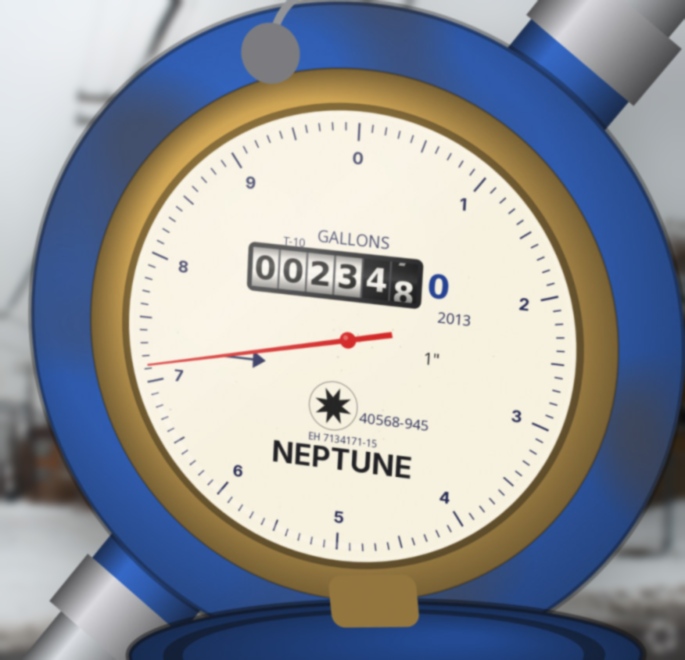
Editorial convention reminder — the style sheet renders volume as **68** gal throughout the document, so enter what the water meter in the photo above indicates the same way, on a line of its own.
**23477.1** gal
